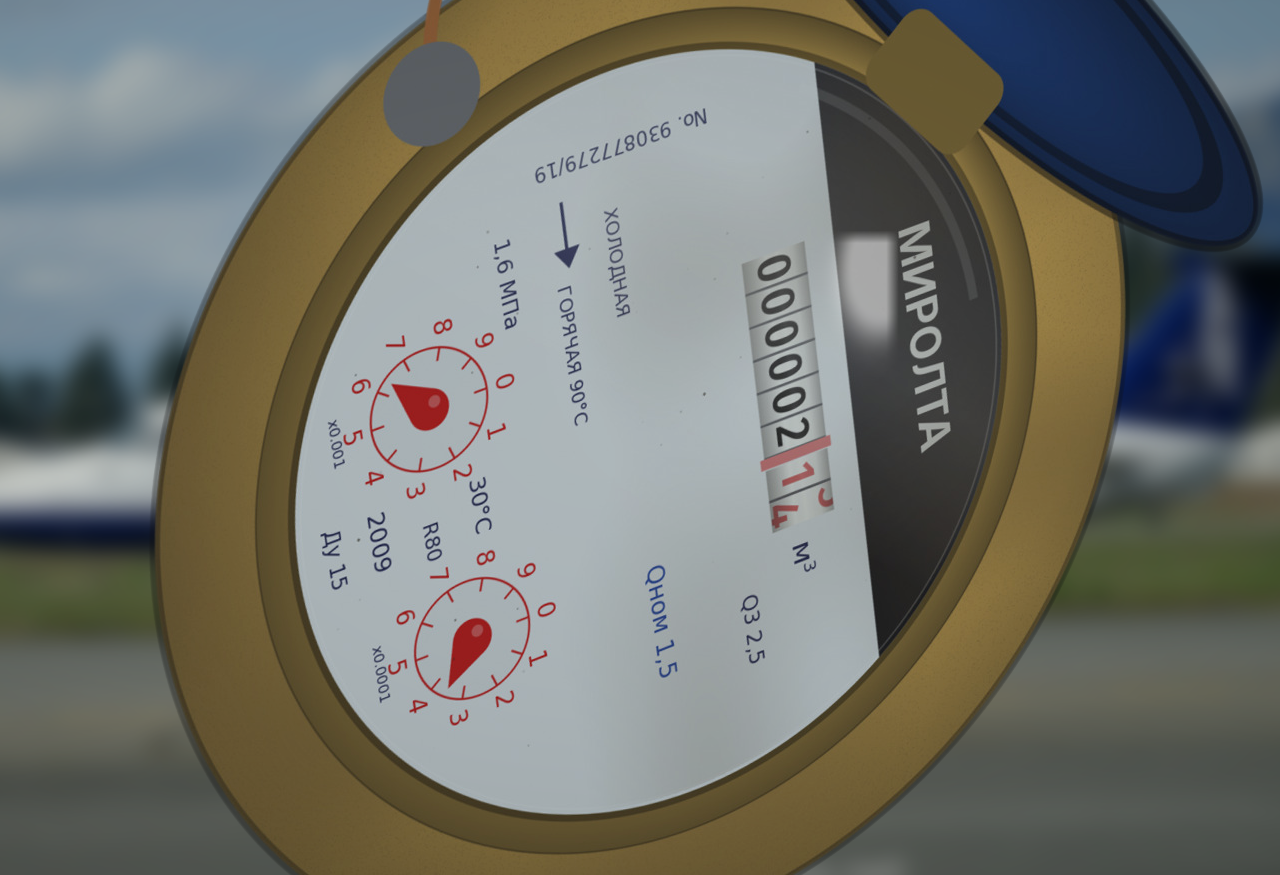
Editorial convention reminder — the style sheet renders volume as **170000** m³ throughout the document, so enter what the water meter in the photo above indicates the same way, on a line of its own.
**2.1363** m³
